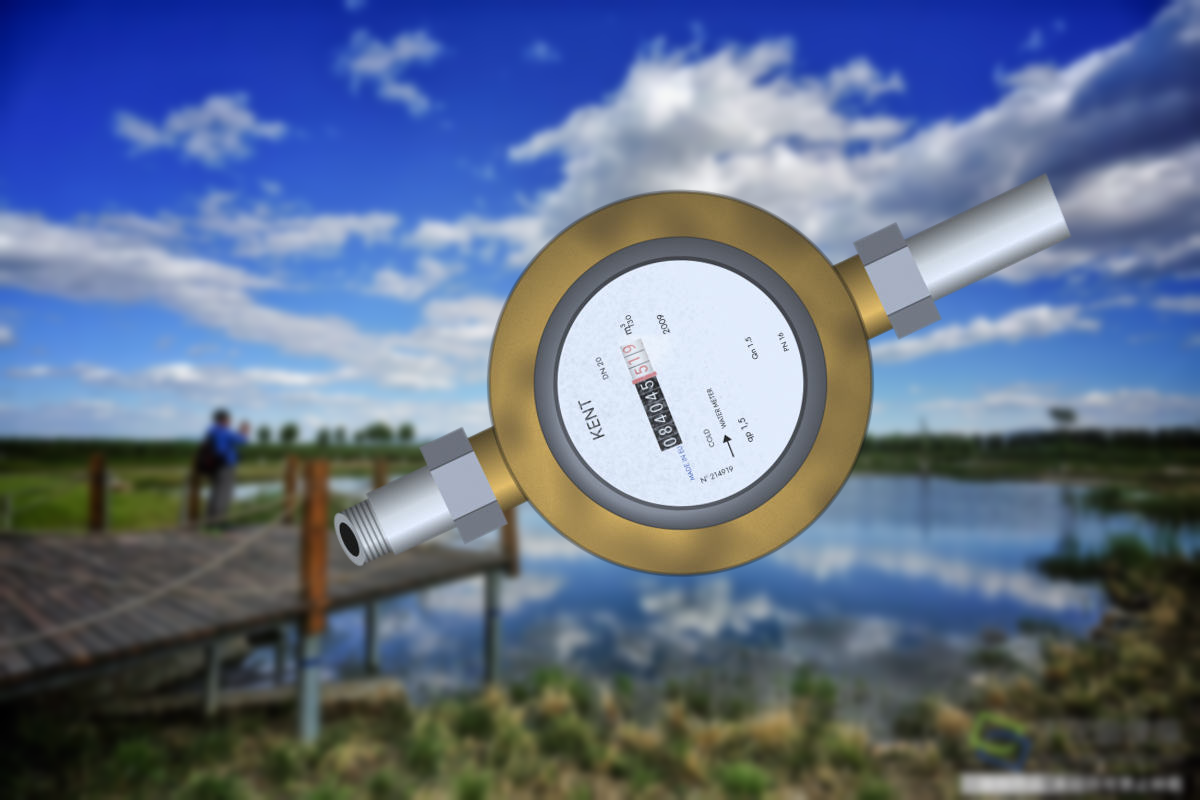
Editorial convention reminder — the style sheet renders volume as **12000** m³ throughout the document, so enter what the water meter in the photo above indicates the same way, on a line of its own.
**84045.519** m³
